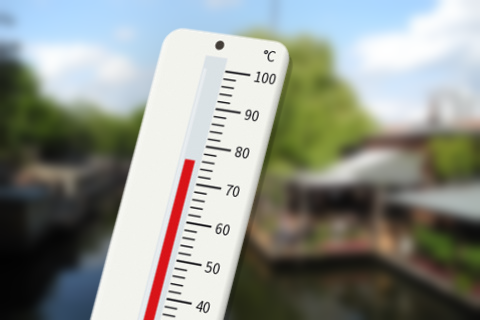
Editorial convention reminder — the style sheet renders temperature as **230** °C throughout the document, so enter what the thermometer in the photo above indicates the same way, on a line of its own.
**76** °C
